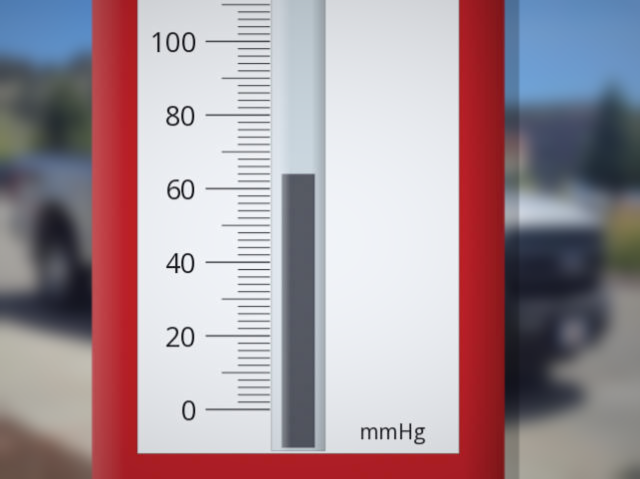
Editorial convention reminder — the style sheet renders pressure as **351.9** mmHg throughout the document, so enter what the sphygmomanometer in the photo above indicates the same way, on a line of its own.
**64** mmHg
